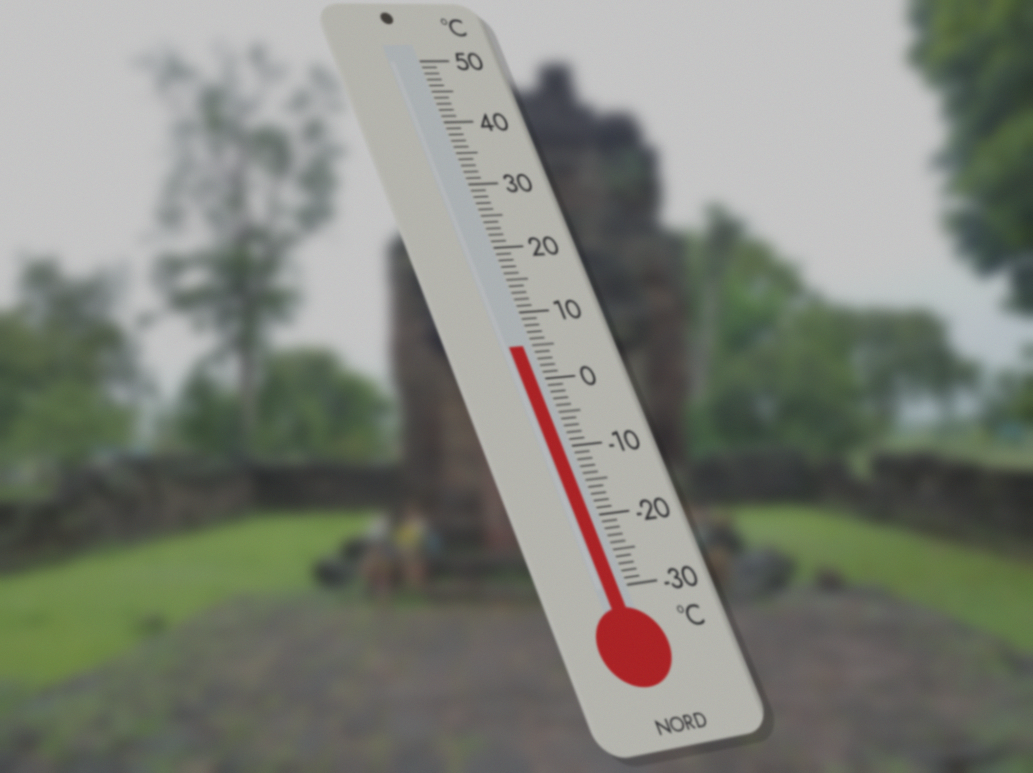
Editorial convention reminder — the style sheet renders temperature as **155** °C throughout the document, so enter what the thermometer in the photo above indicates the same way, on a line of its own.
**5** °C
